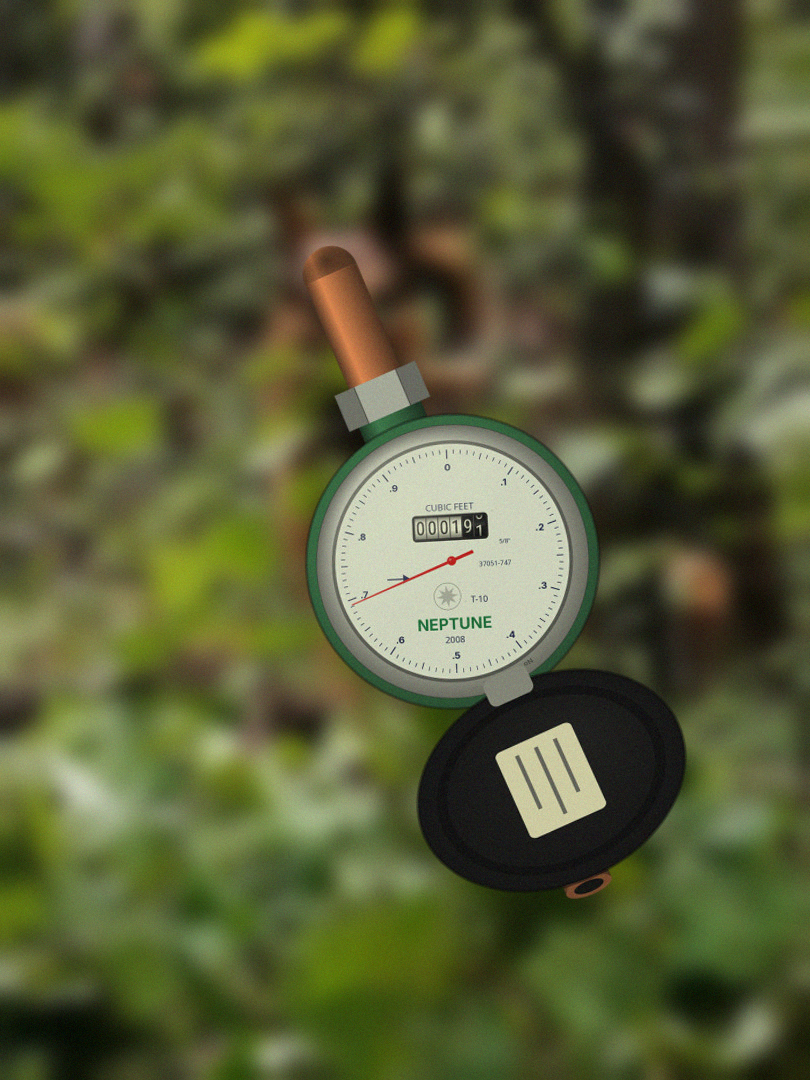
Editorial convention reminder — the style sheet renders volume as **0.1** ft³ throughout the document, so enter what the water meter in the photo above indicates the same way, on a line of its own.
**190.69** ft³
